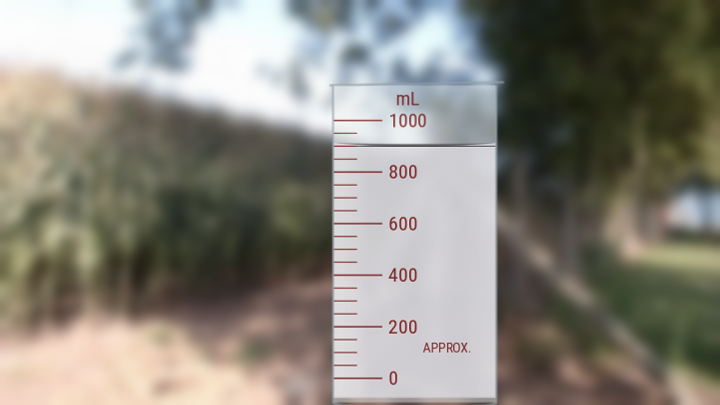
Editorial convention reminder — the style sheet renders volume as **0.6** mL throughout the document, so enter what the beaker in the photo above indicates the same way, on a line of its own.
**900** mL
